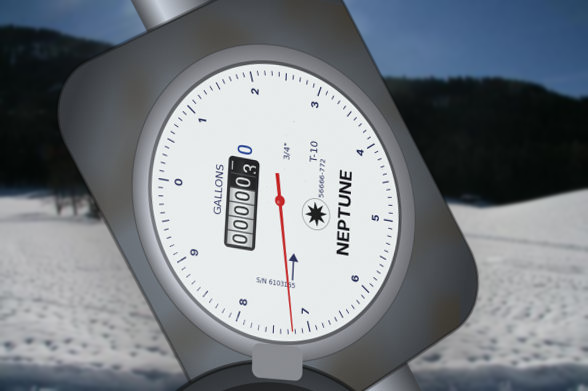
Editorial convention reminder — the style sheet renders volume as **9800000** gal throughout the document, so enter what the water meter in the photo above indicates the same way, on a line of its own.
**27.2** gal
